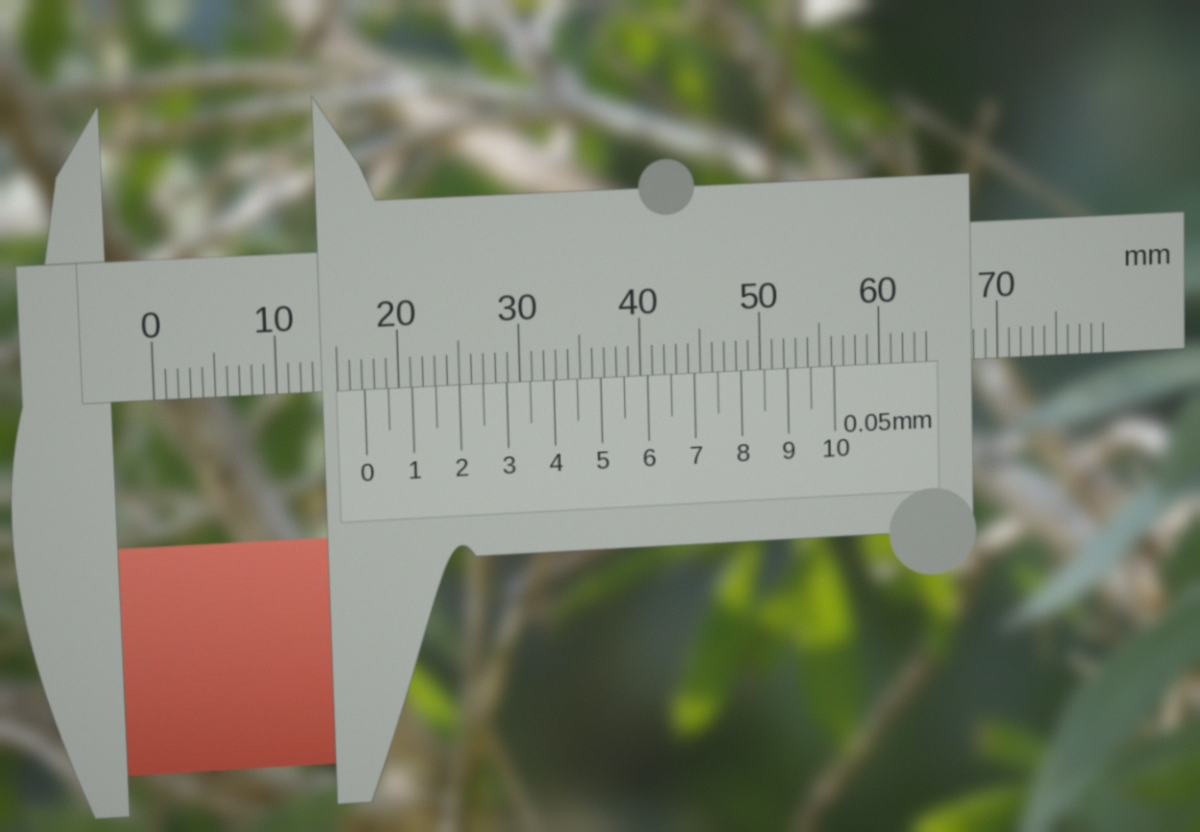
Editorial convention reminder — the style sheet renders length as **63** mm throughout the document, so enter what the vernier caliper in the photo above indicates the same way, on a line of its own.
**17.2** mm
